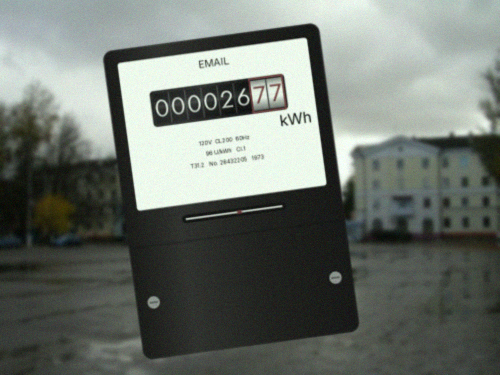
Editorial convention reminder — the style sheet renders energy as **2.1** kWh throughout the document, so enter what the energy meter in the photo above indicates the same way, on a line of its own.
**26.77** kWh
